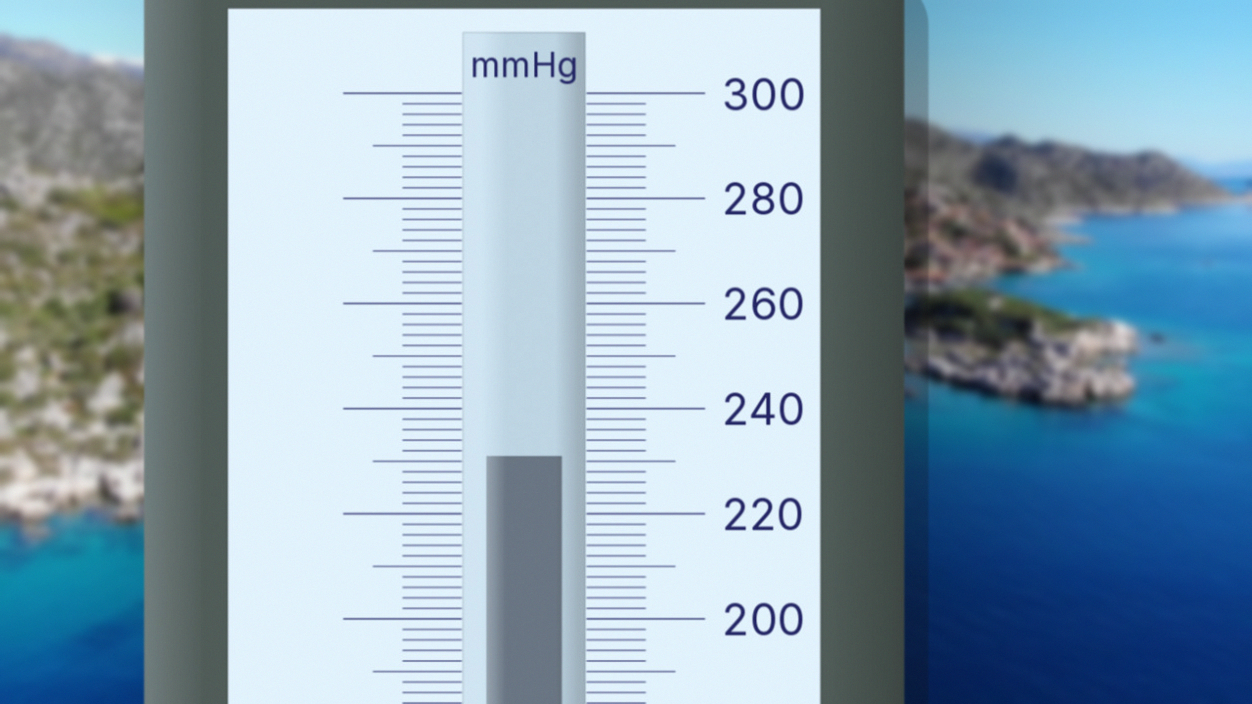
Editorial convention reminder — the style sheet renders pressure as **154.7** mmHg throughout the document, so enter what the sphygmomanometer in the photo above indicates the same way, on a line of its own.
**231** mmHg
